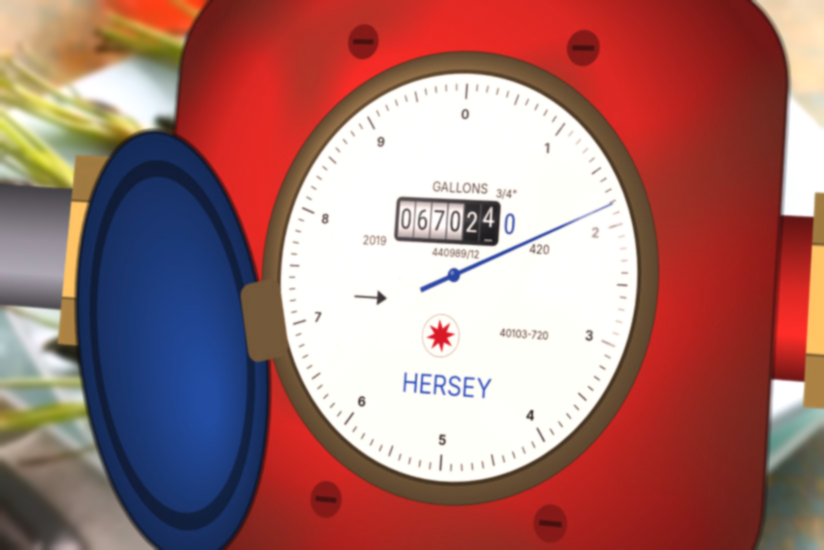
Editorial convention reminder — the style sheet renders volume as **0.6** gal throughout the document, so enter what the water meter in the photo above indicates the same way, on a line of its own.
**670241.8** gal
